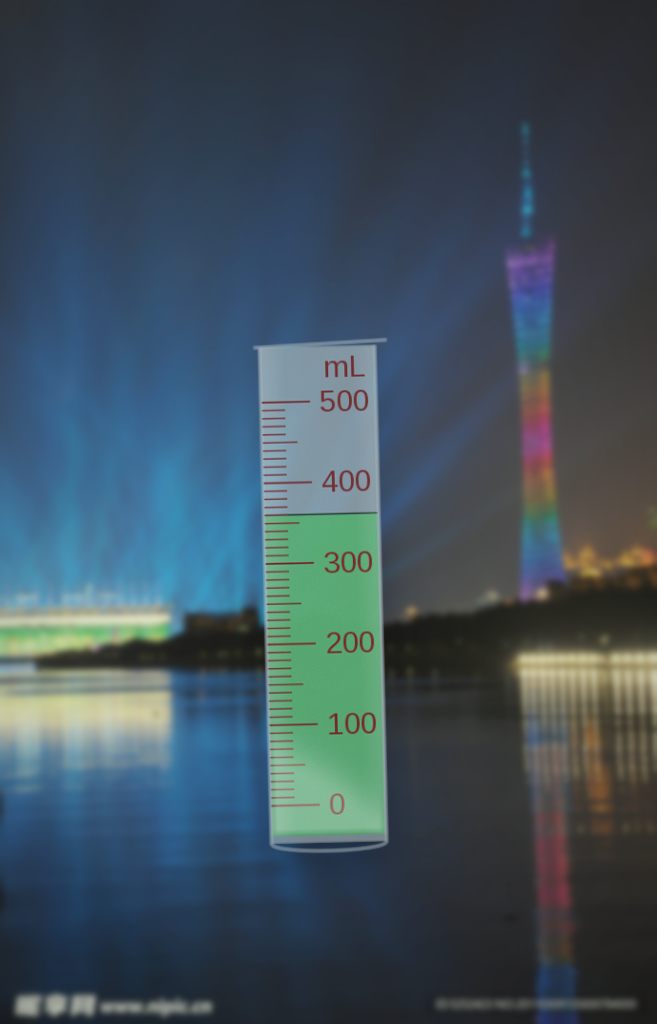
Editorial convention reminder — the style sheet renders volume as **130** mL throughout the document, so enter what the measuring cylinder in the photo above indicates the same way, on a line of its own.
**360** mL
